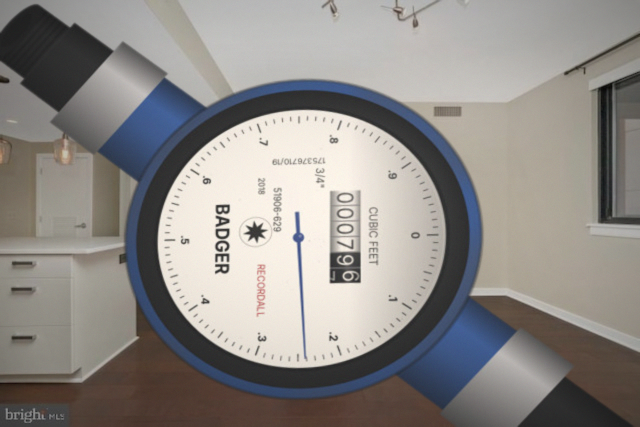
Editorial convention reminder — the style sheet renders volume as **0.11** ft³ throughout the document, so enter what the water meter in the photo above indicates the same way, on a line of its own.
**796.24** ft³
